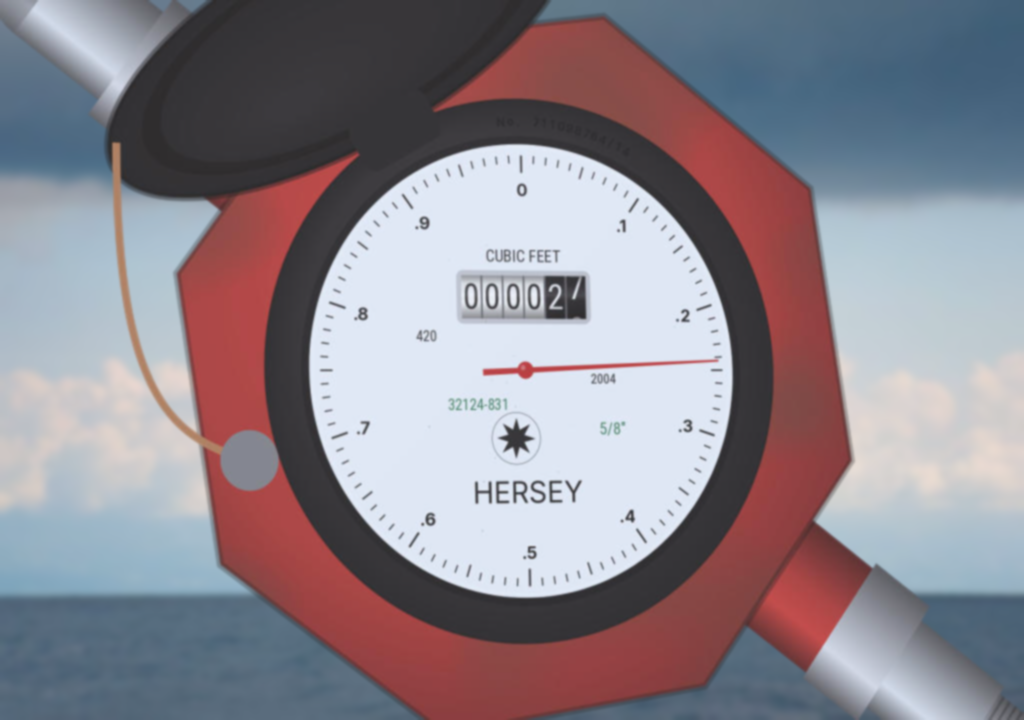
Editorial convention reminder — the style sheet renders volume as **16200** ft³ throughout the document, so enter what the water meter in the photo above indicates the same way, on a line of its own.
**27.24** ft³
